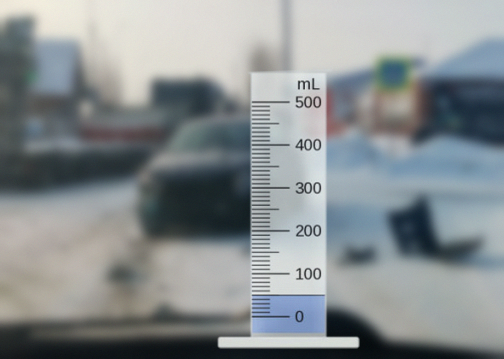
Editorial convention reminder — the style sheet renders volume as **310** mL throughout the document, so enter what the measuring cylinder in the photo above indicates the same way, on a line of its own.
**50** mL
